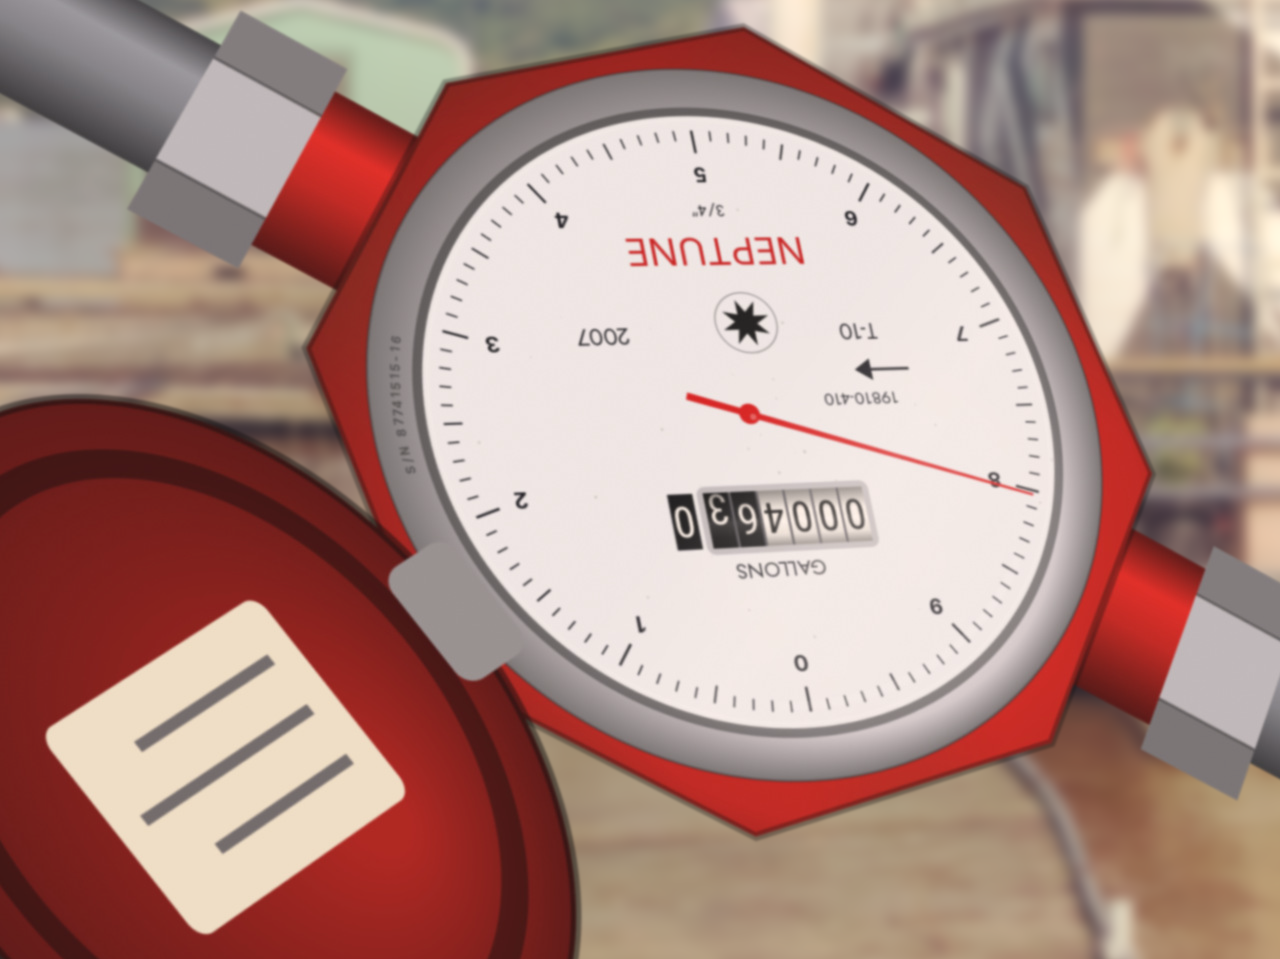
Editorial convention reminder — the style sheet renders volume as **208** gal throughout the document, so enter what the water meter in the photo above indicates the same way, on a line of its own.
**4628.0** gal
